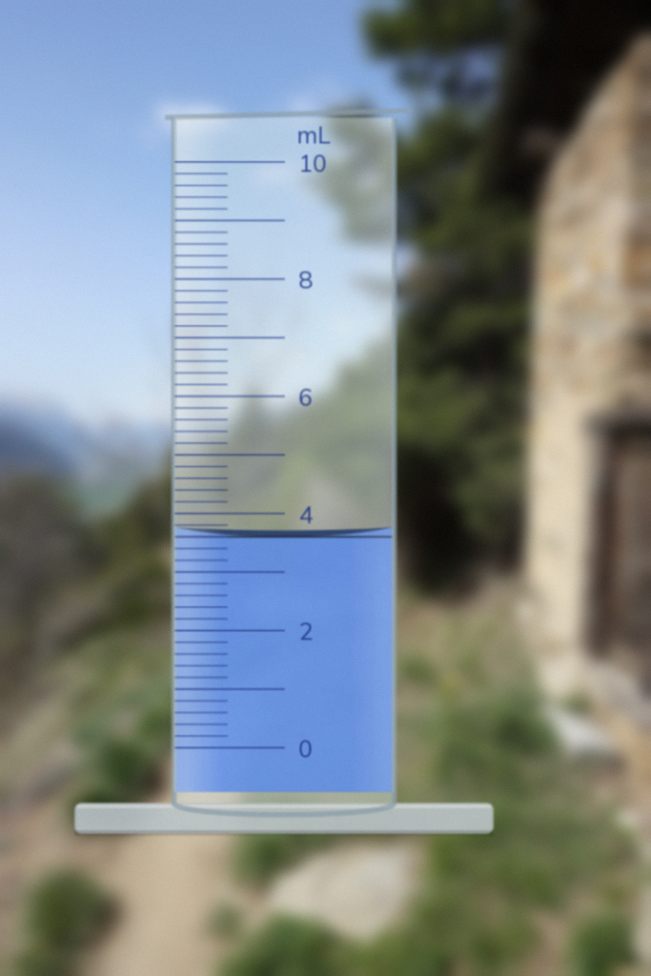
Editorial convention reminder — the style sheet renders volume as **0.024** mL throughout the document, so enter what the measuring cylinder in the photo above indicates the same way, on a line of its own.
**3.6** mL
